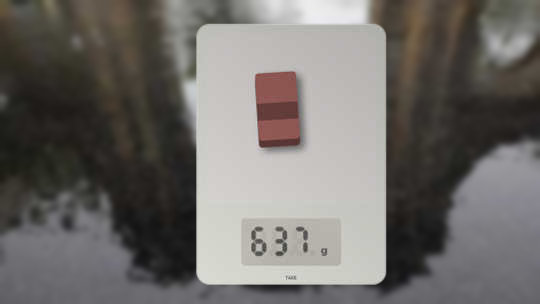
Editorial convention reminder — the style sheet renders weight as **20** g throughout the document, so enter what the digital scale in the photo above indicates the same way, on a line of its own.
**637** g
